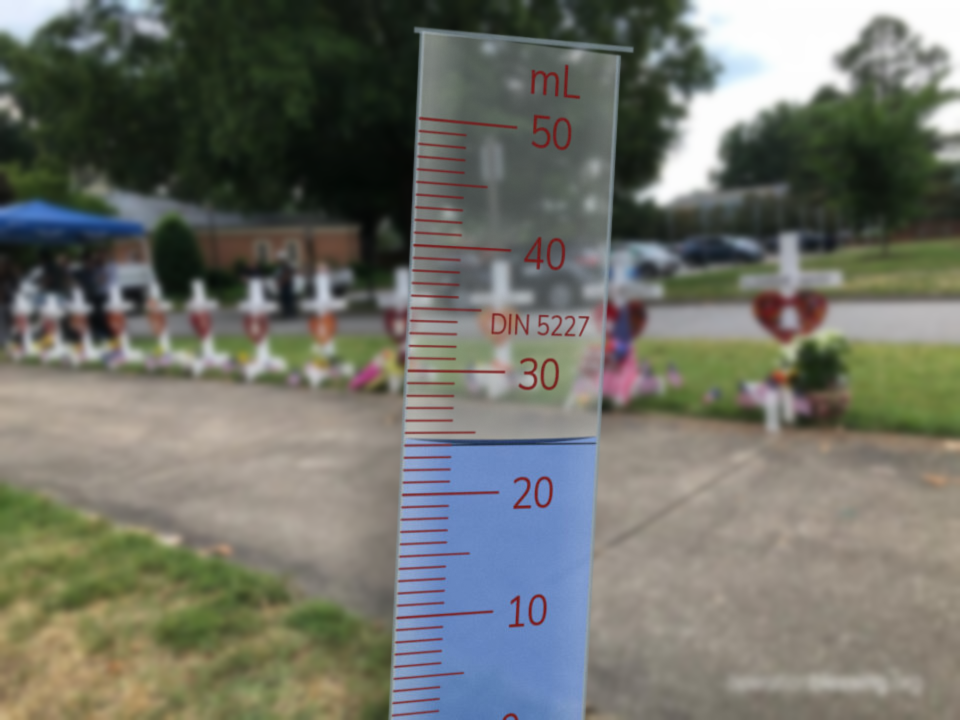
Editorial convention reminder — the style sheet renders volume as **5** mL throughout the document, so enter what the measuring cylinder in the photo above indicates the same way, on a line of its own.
**24** mL
